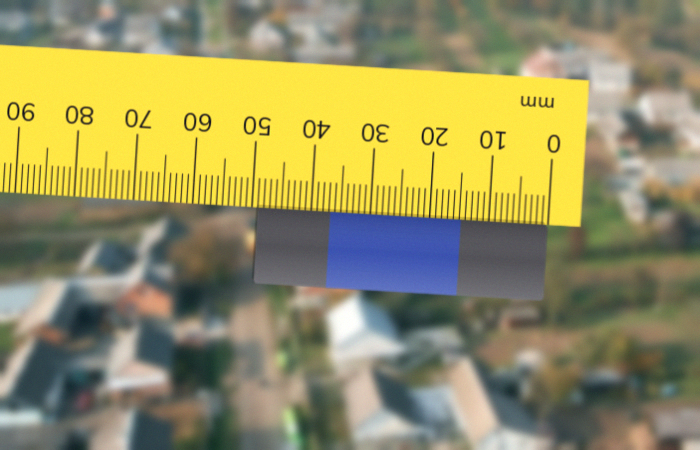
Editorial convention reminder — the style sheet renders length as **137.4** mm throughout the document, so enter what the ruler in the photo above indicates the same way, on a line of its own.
**49** mm
